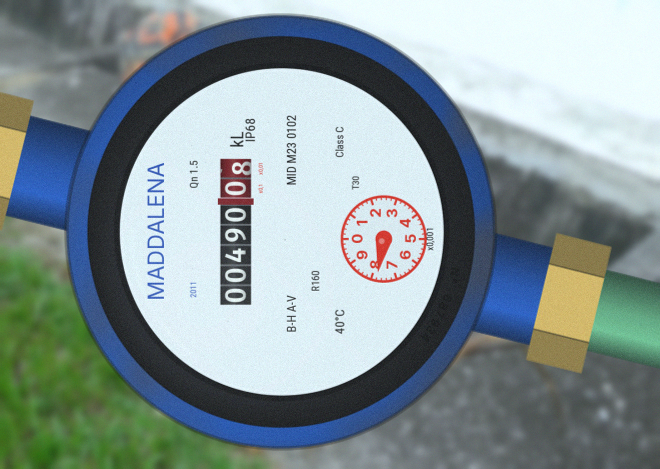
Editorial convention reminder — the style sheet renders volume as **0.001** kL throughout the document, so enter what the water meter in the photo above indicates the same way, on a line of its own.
**490.077** kL
